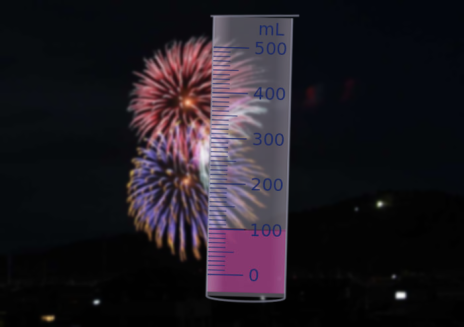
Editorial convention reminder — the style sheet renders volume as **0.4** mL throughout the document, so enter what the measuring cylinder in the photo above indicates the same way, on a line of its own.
**100** mL
